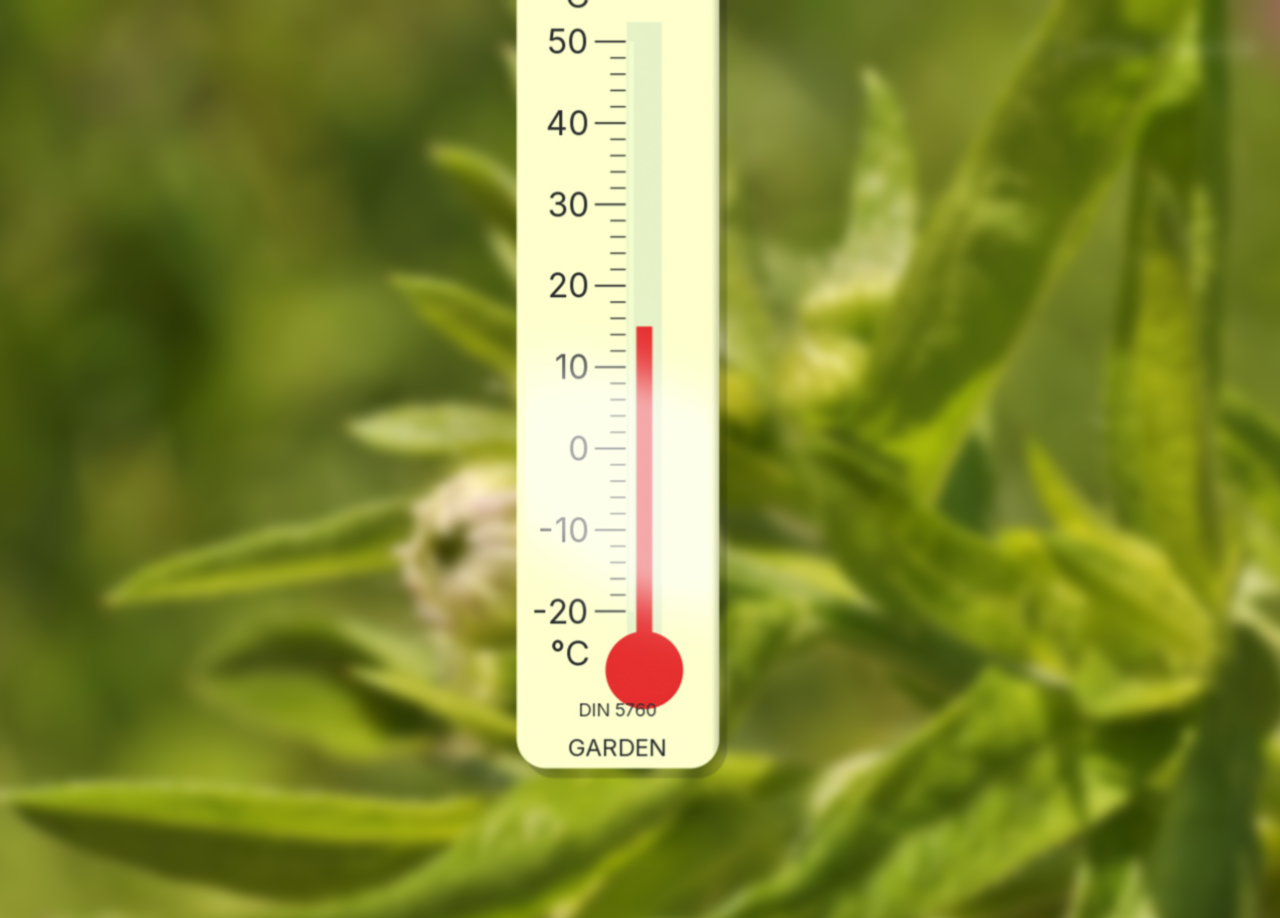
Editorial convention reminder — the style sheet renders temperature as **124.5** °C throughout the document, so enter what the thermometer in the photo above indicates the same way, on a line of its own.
**15** °C
